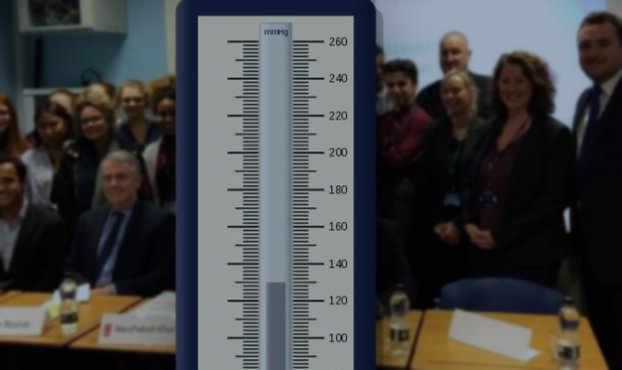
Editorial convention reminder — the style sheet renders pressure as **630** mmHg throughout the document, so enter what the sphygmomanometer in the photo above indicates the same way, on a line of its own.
**130** mmHg
